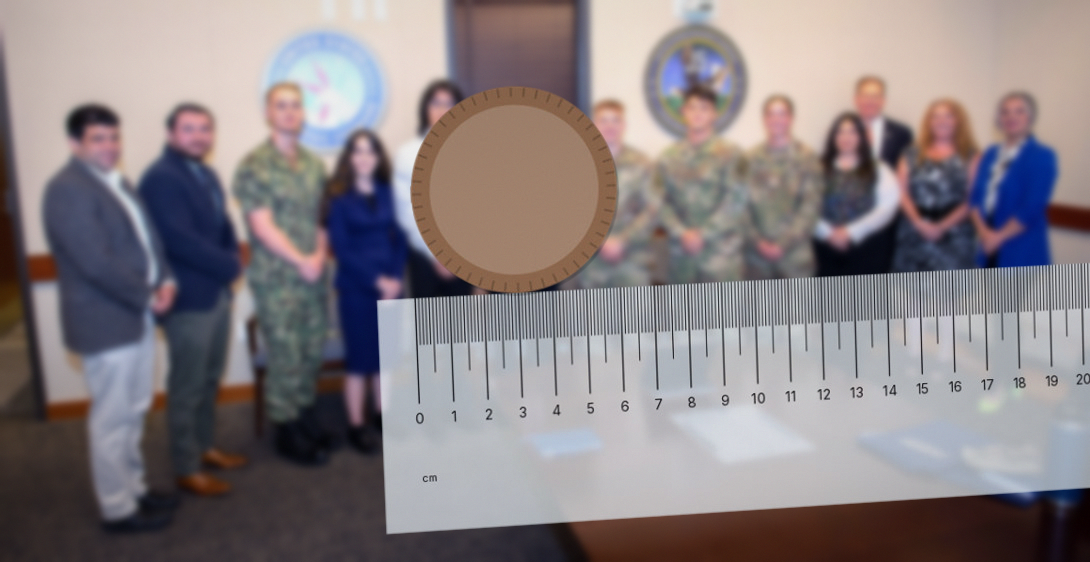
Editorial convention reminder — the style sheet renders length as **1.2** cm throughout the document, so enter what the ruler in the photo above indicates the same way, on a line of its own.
**6** cm
